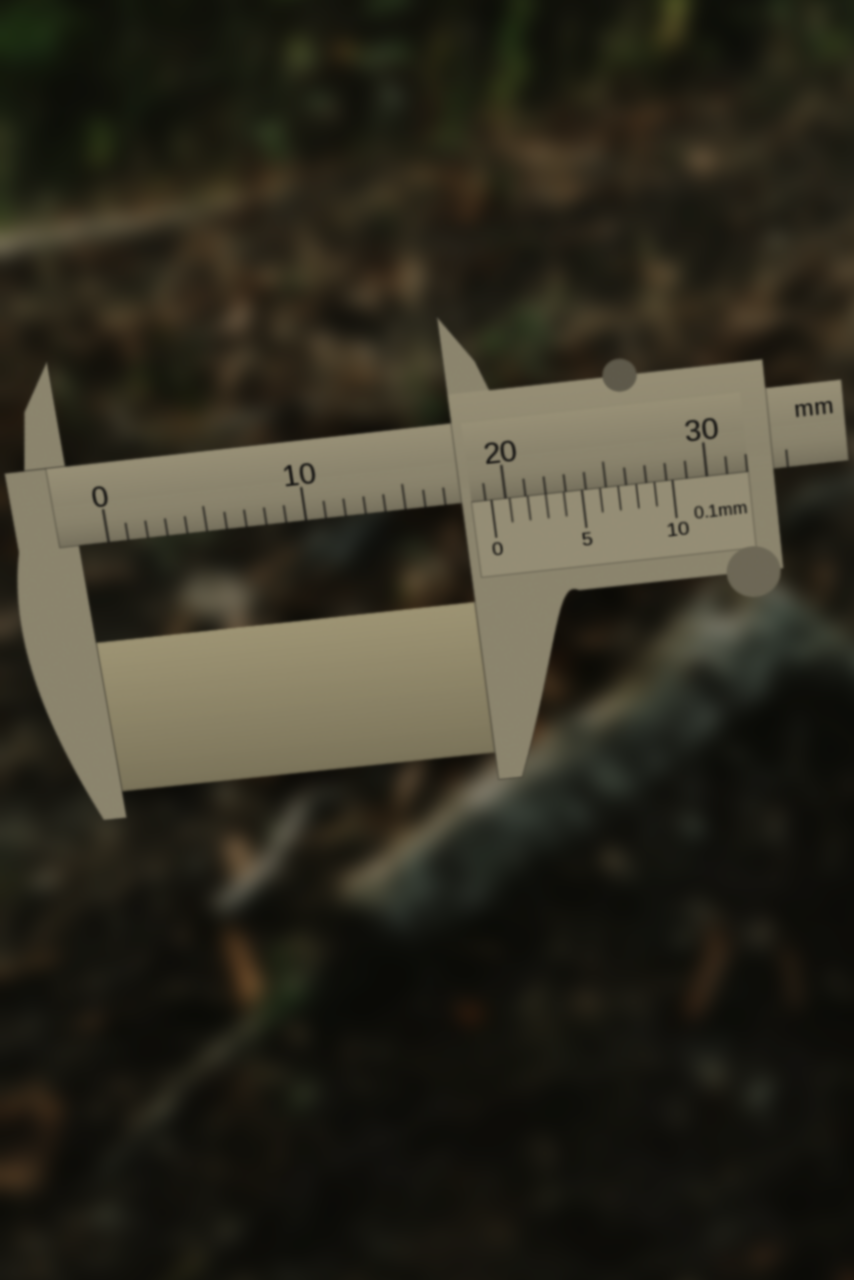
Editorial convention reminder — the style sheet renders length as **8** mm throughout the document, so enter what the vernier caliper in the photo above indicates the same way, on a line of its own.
**19.3** mm
